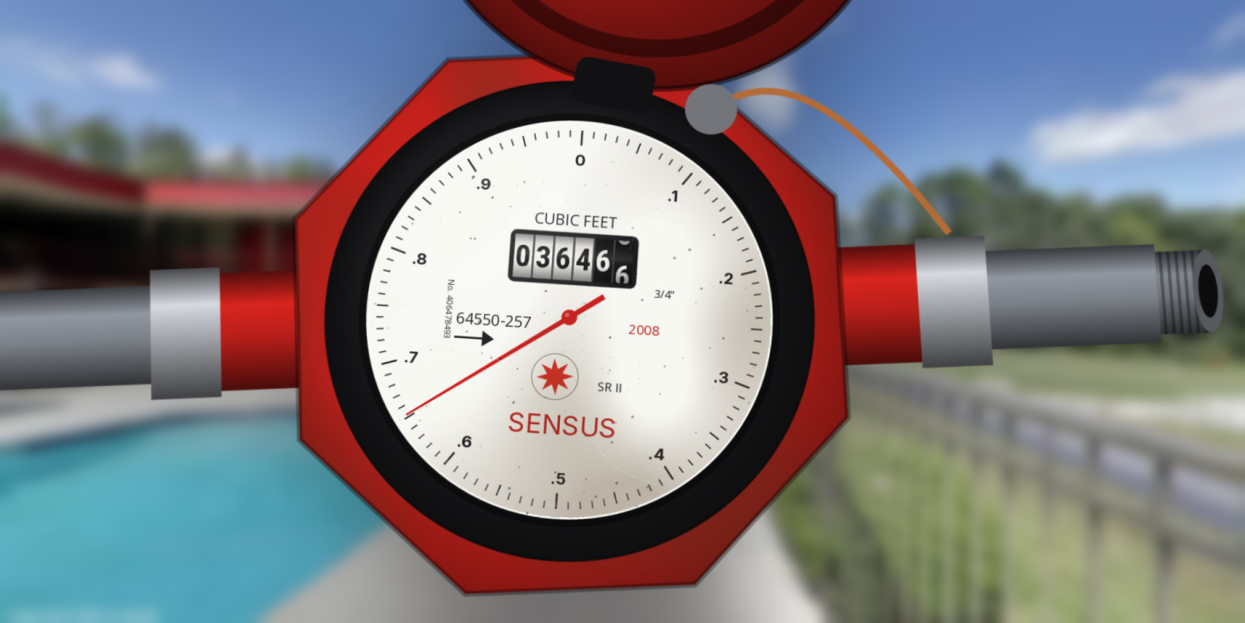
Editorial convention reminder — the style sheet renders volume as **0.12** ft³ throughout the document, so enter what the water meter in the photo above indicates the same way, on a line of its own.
**36465.65** ft³
